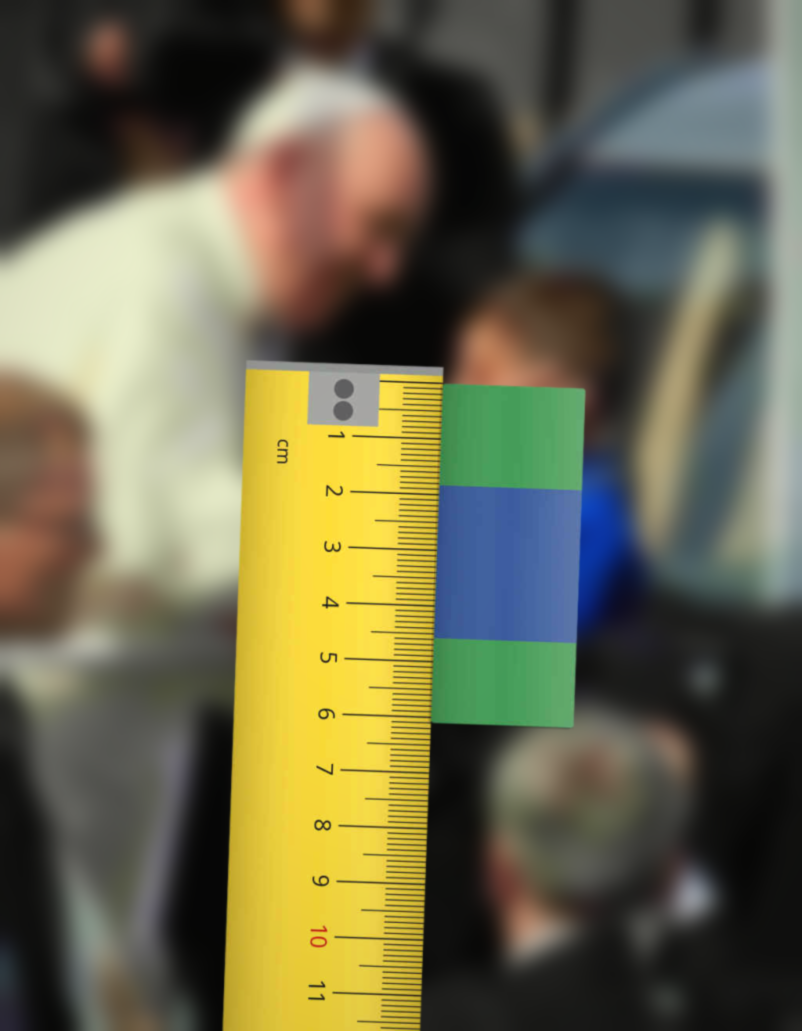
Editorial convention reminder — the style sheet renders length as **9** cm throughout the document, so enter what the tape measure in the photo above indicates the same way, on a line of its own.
**6.1** cm
